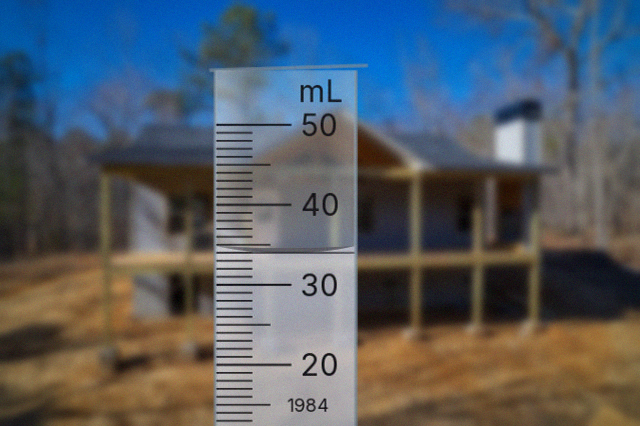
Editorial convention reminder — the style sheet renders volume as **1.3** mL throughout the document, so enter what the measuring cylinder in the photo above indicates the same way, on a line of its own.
**34** mL
